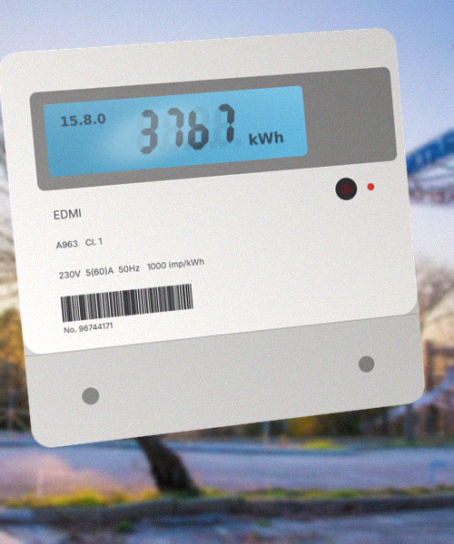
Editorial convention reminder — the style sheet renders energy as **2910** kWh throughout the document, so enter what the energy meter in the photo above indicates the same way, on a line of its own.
**3767** kWh
